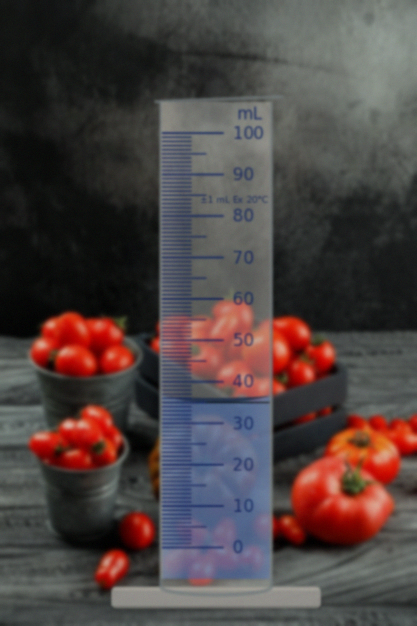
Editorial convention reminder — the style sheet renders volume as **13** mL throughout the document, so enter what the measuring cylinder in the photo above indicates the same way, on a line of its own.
**35** mL
